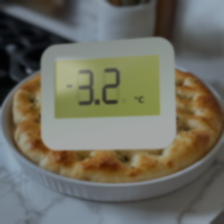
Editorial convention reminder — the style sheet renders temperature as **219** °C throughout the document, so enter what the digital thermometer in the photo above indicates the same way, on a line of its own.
**-3.2** °C
